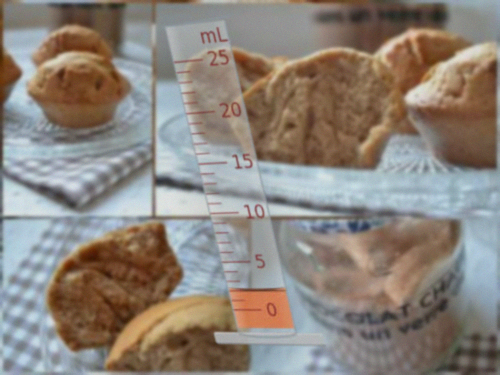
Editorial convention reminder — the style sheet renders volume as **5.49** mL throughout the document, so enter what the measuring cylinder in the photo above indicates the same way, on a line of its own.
**2** mL
